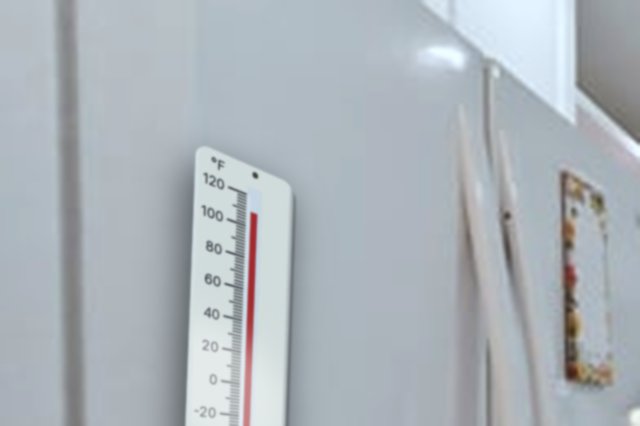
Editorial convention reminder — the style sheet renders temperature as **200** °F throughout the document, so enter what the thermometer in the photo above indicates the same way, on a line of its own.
**110** °F
